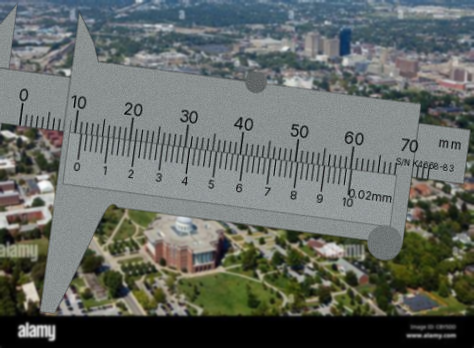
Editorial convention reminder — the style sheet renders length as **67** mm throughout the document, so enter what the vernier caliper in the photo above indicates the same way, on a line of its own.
**11.2** mm
